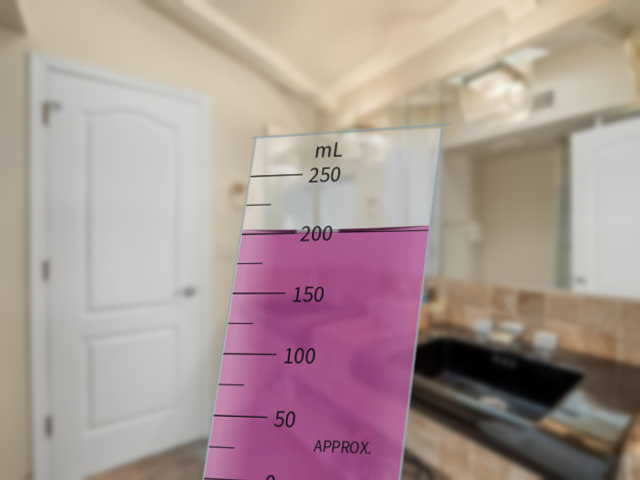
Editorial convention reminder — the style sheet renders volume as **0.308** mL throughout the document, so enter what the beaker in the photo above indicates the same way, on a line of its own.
**200** mL
